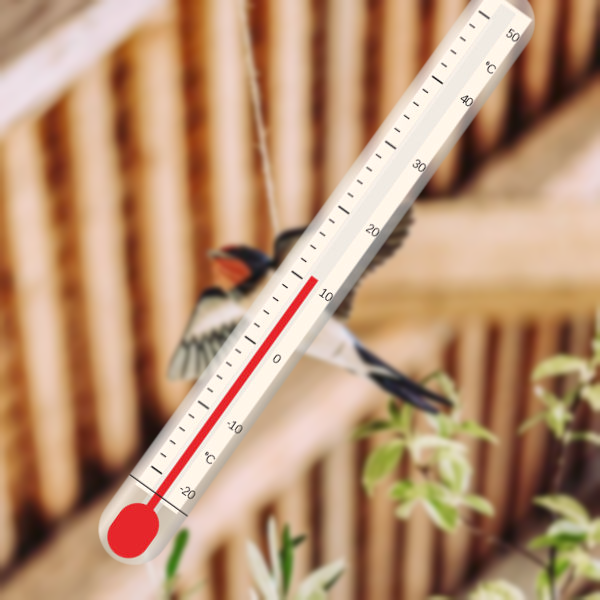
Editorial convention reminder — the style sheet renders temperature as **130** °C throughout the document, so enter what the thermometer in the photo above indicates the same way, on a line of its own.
**11** °C
